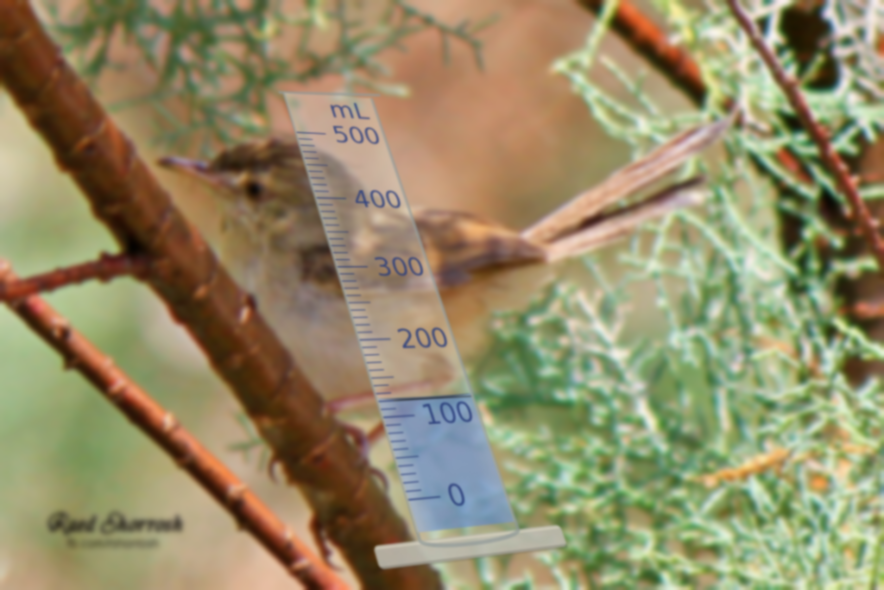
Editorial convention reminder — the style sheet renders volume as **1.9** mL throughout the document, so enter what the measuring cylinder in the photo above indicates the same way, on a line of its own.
**120** mL
